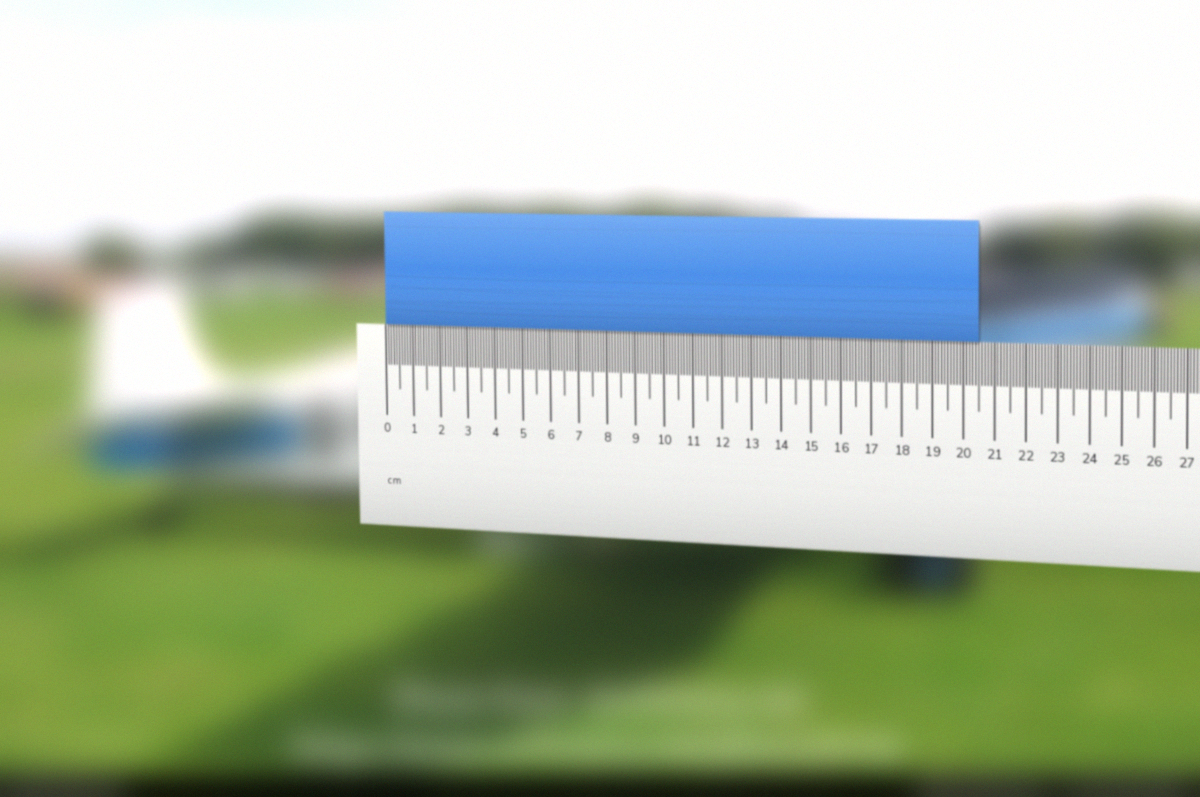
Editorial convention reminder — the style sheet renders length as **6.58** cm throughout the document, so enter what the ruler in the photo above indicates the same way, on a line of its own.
**20.5** cm
